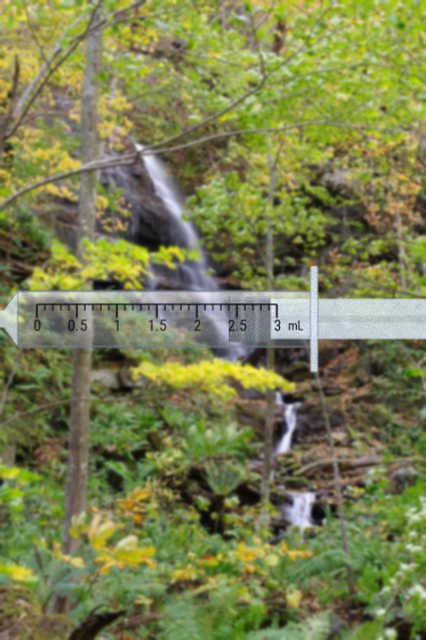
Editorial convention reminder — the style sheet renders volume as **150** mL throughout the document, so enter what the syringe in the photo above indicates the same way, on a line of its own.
**2.4** mL
